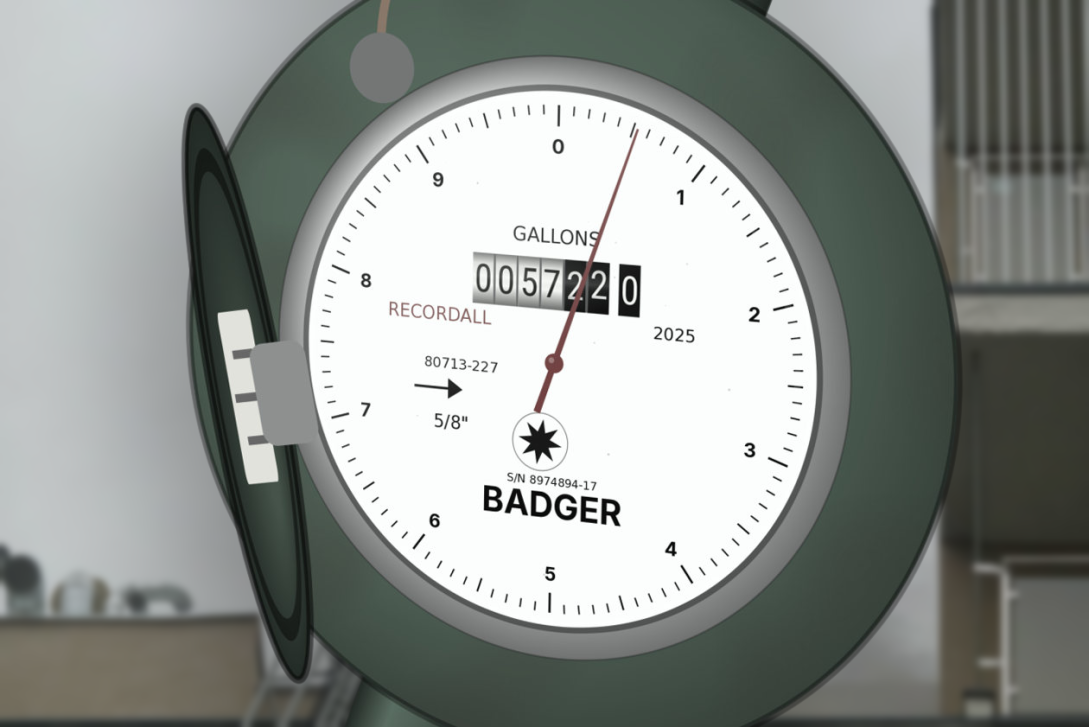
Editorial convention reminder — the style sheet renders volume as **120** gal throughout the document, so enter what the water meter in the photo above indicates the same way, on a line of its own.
**57220.5** gal
